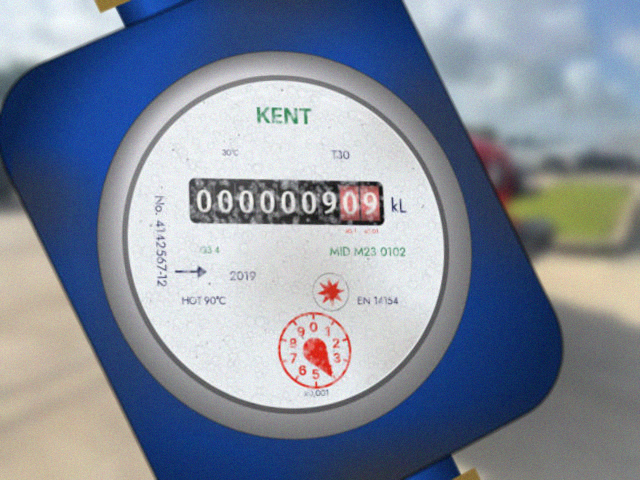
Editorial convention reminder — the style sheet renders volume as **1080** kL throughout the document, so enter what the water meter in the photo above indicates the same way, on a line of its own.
**9.094** kL
